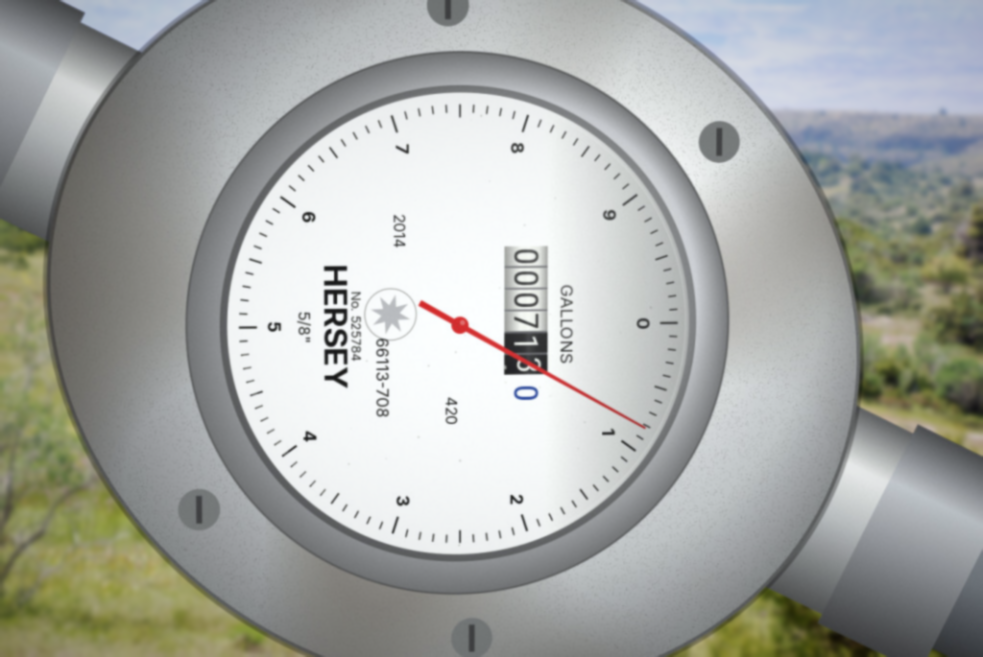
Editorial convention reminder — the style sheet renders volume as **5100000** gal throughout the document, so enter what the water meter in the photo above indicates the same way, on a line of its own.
**7130.8** gal
